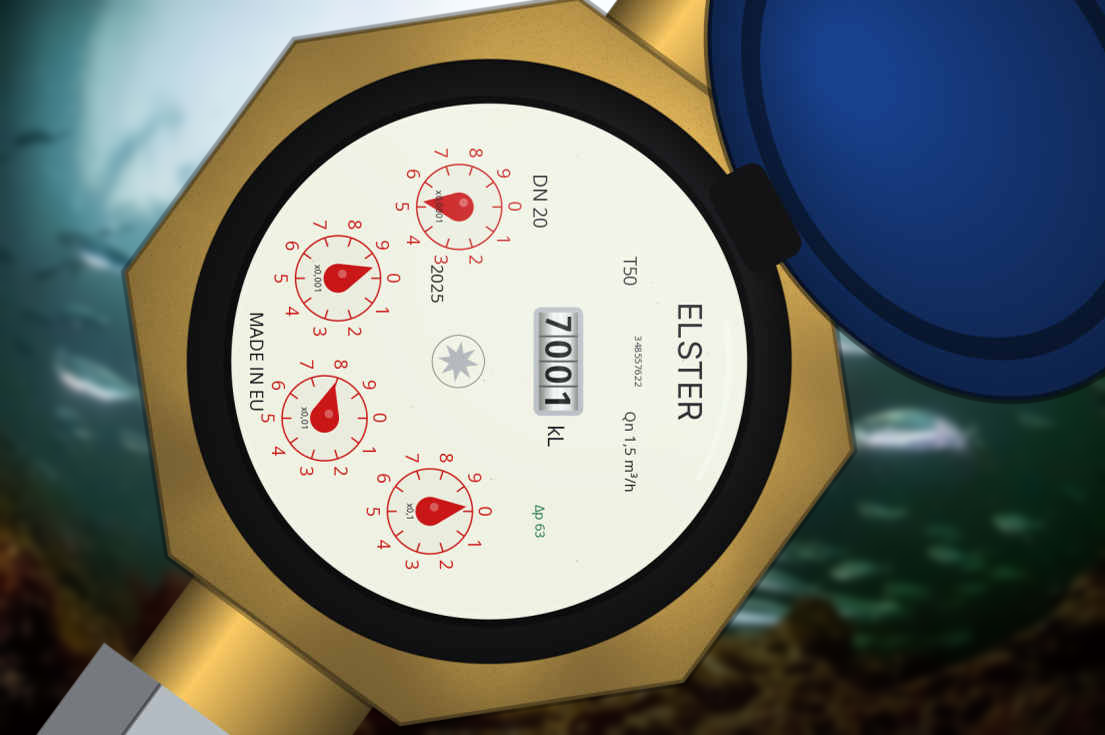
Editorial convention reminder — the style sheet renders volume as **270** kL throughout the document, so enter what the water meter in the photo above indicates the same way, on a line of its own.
**7000.9795** kL
